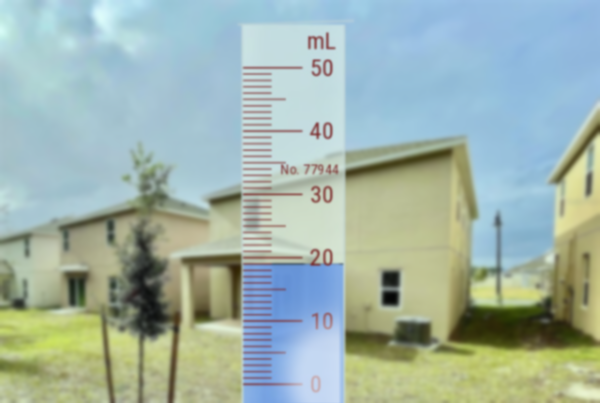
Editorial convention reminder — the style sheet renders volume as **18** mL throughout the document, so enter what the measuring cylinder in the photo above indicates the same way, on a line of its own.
**19** mL
